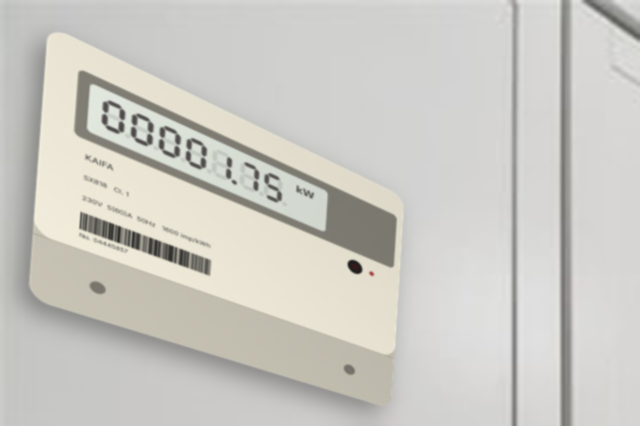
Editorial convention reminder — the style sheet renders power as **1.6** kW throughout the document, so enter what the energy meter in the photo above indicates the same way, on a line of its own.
**1.75** kW
